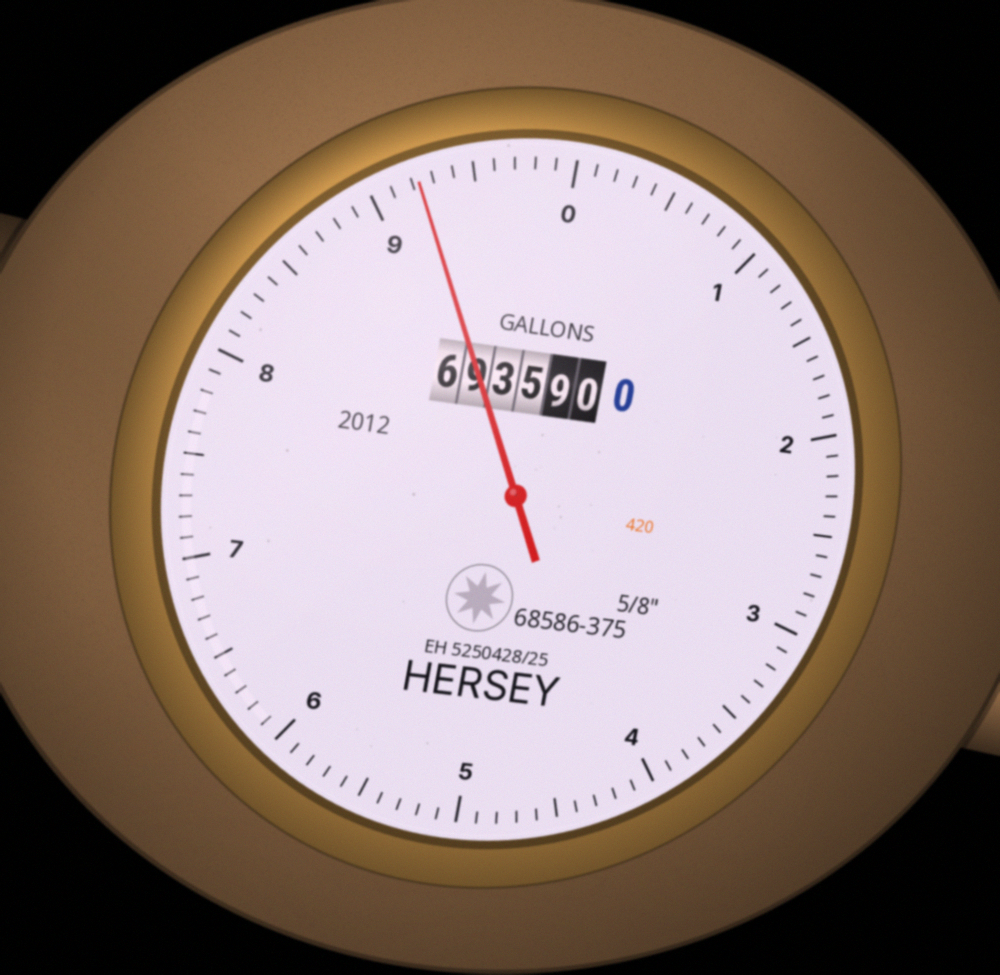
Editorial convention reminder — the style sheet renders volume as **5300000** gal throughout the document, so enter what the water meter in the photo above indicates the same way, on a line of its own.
**6935899.2** gal
